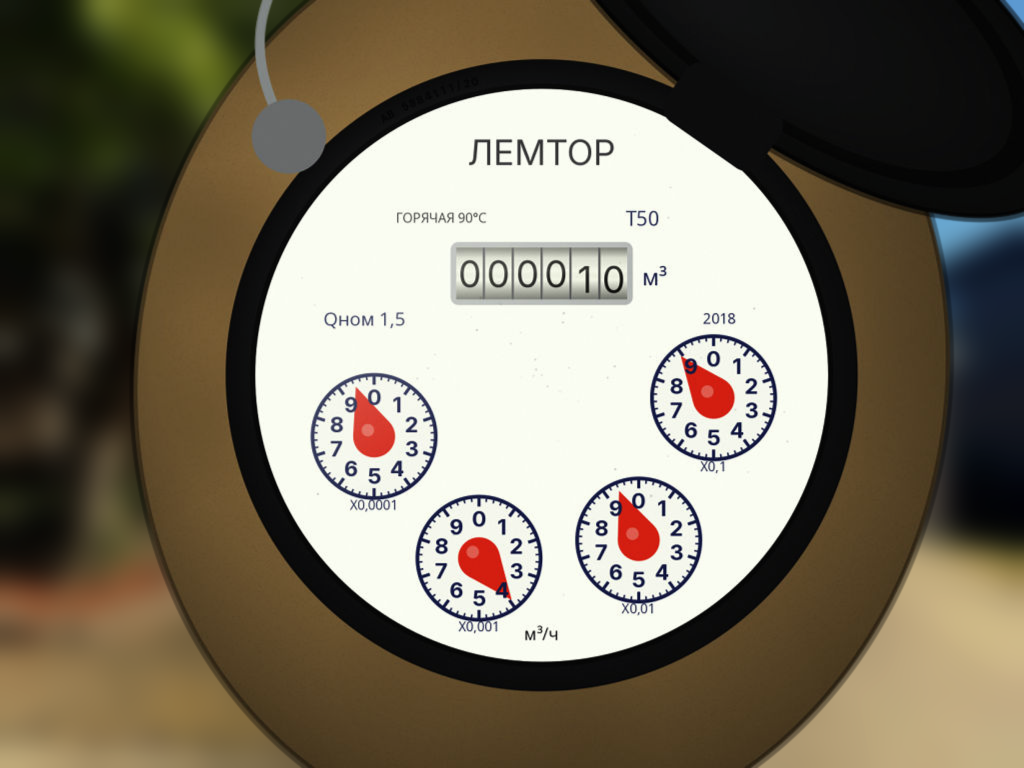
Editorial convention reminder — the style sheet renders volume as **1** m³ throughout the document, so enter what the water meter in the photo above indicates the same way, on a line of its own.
**9.8939** m³
